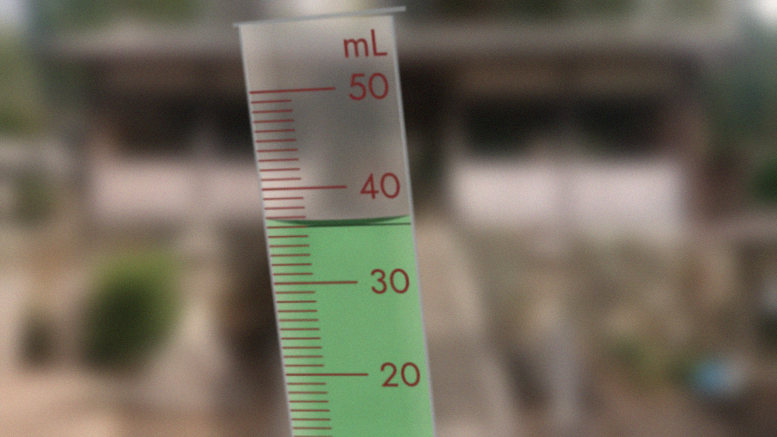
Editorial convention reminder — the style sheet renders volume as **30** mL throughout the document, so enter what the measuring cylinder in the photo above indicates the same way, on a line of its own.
**36** mL
